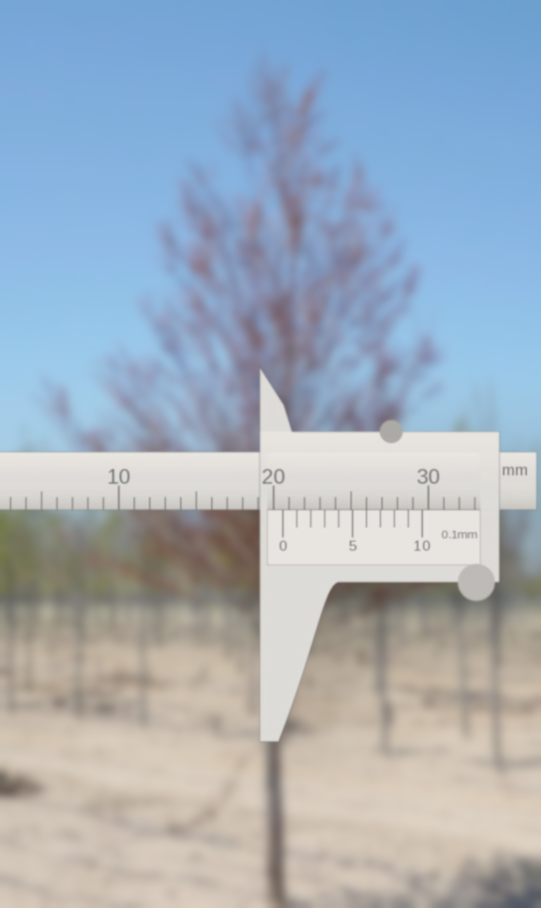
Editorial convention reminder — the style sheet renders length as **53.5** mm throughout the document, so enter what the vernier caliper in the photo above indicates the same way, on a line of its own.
**20.6** mm
